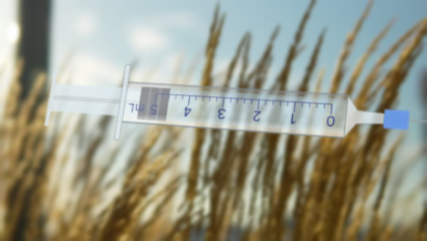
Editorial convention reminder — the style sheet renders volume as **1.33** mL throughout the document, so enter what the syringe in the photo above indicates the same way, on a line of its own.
**4.6** mL
